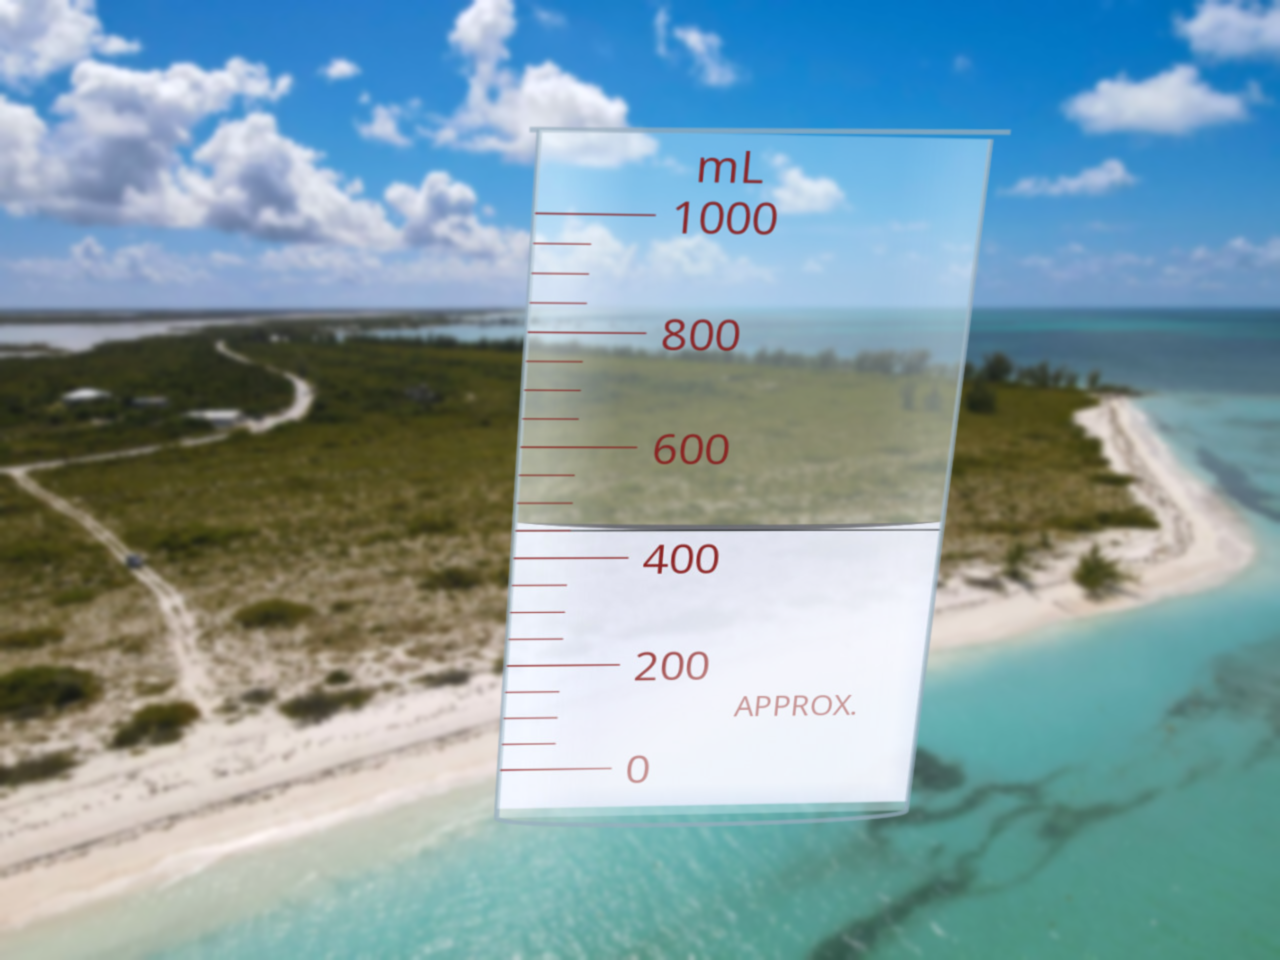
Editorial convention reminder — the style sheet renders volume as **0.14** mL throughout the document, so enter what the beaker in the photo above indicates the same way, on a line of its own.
**450** mL
